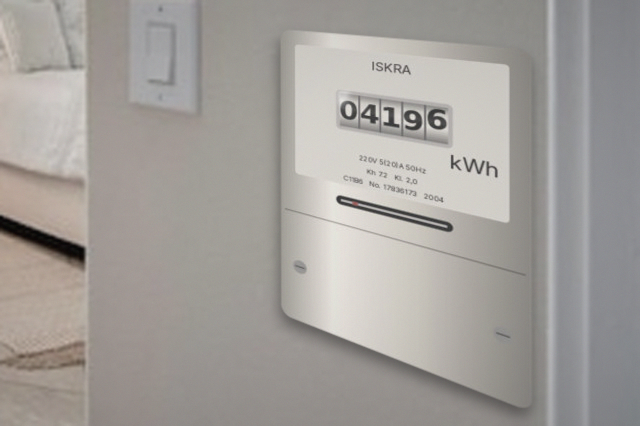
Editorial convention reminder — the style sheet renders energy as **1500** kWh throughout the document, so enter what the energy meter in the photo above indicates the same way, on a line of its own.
**4196** kWh
